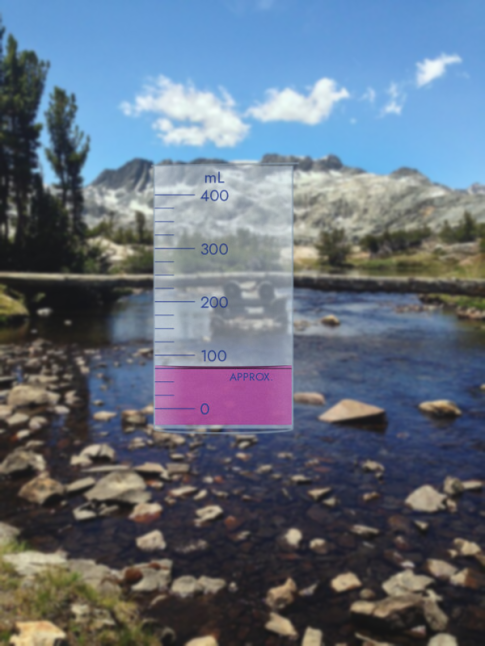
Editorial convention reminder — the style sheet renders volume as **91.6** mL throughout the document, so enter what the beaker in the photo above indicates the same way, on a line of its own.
**75** mL
